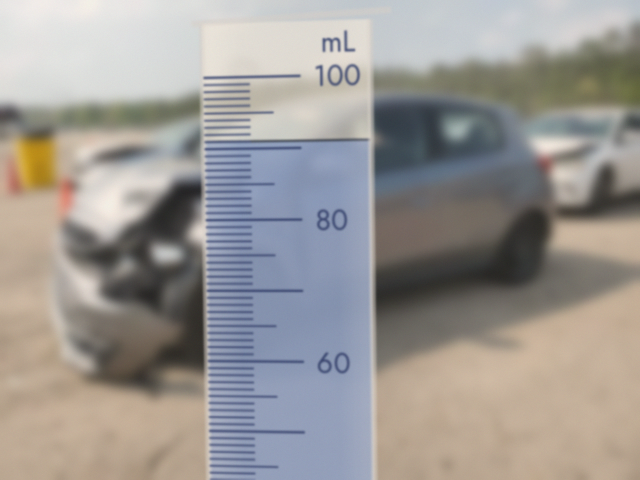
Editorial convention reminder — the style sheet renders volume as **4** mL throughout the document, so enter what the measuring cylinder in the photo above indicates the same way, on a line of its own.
**91** mL
